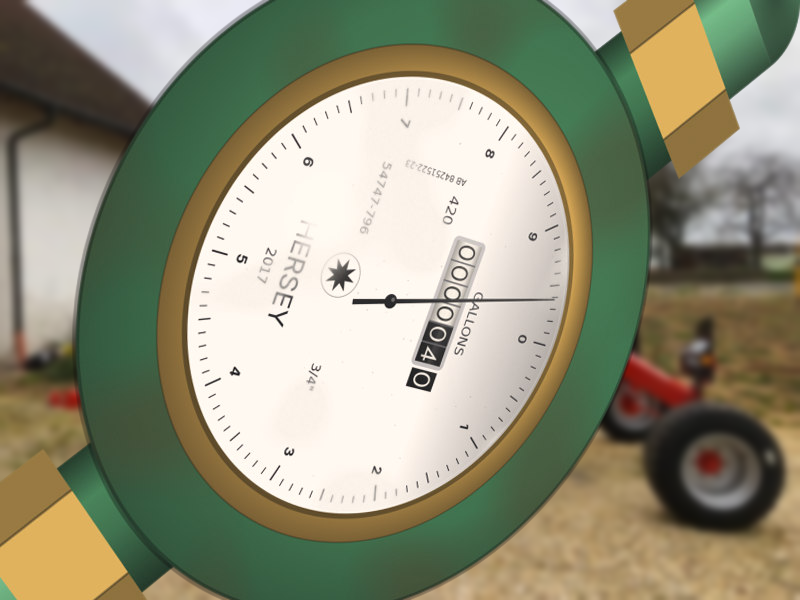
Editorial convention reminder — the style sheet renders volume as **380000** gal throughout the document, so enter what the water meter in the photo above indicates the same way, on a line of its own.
**39.6** gal
